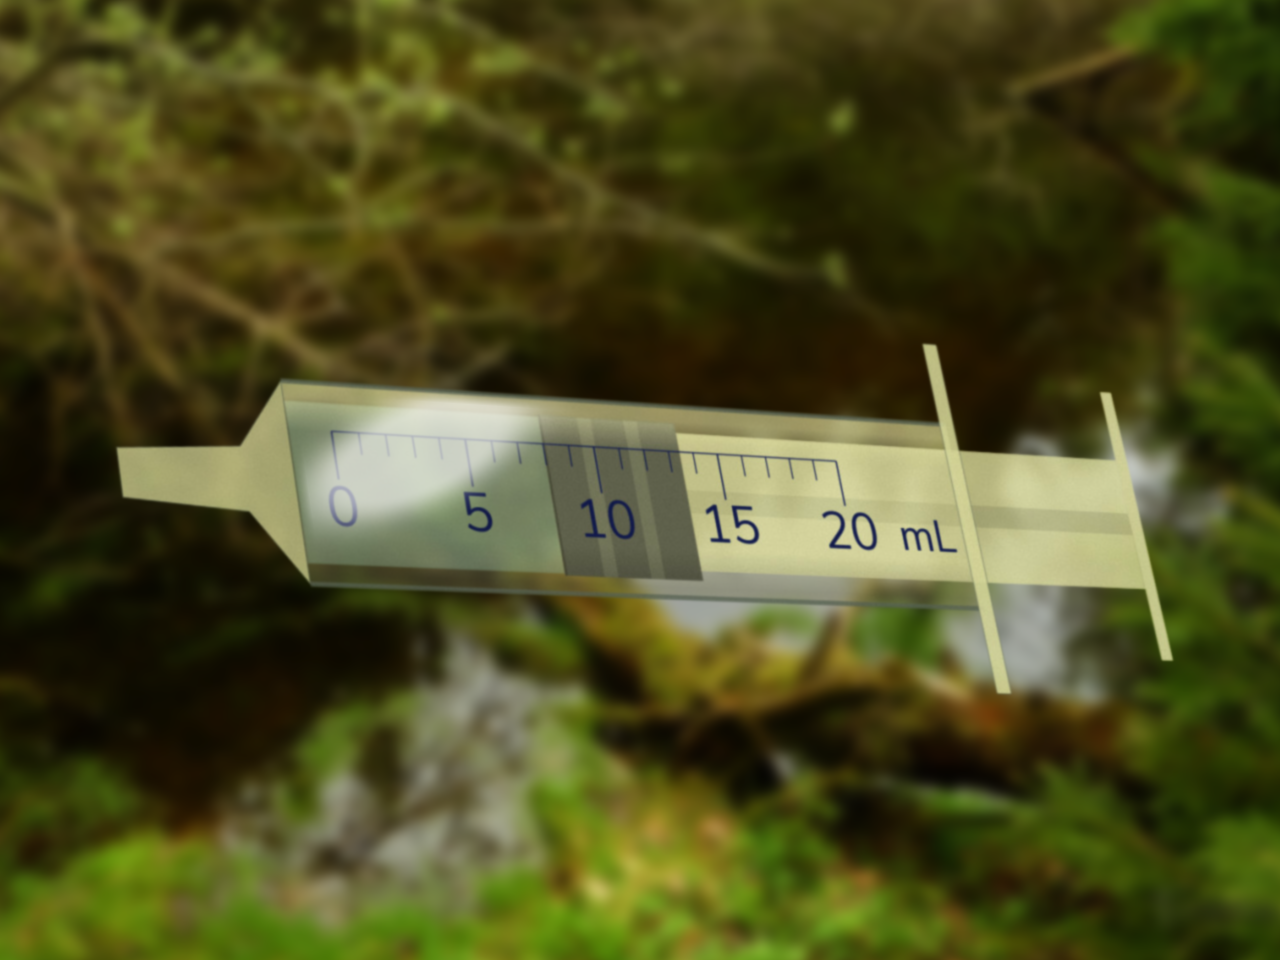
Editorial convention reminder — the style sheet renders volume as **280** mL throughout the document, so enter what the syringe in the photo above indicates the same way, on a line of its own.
**8** mL
